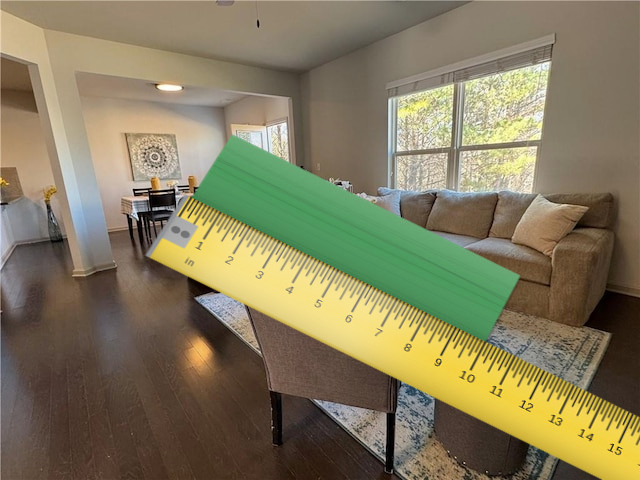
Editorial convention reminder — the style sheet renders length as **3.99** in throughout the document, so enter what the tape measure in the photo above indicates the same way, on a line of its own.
**10** in
